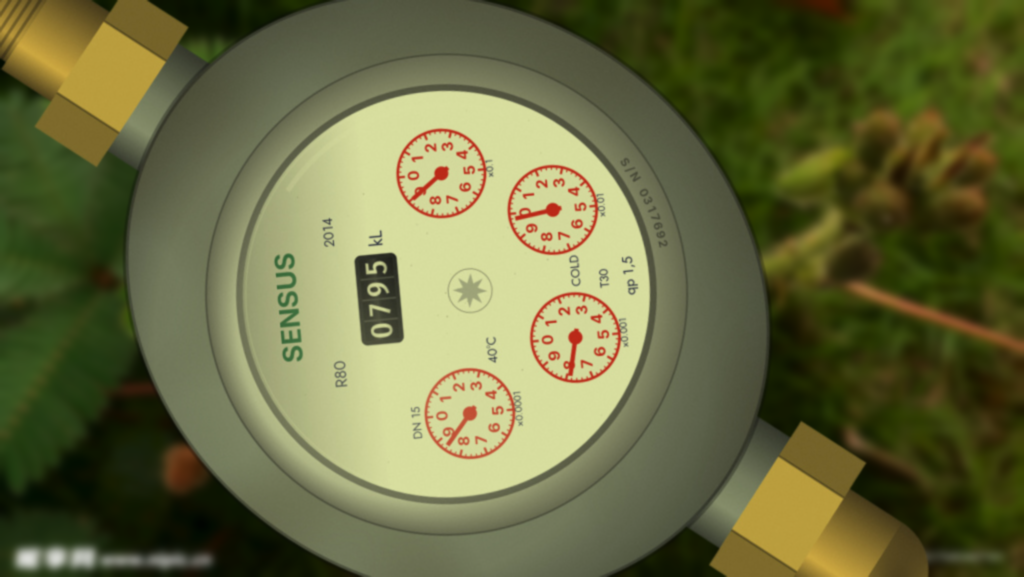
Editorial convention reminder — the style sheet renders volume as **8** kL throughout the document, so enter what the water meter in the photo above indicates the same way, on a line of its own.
**795.8978** kL
